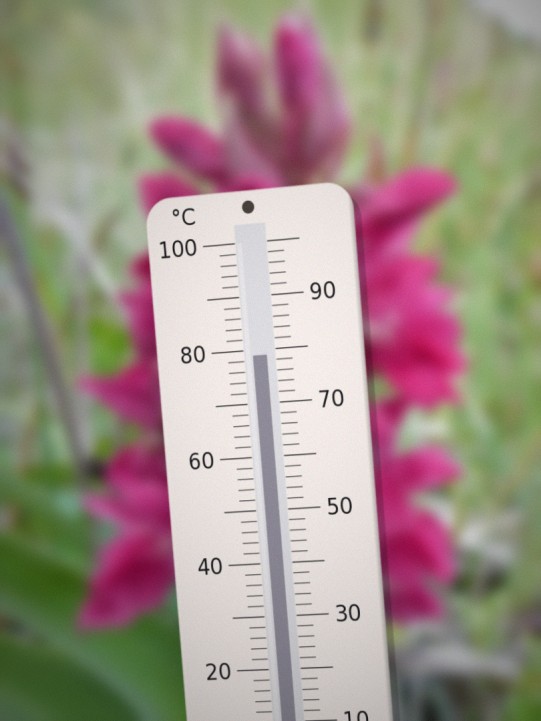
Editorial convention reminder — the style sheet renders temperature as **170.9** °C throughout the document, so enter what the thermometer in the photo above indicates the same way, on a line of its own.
**79** °C
